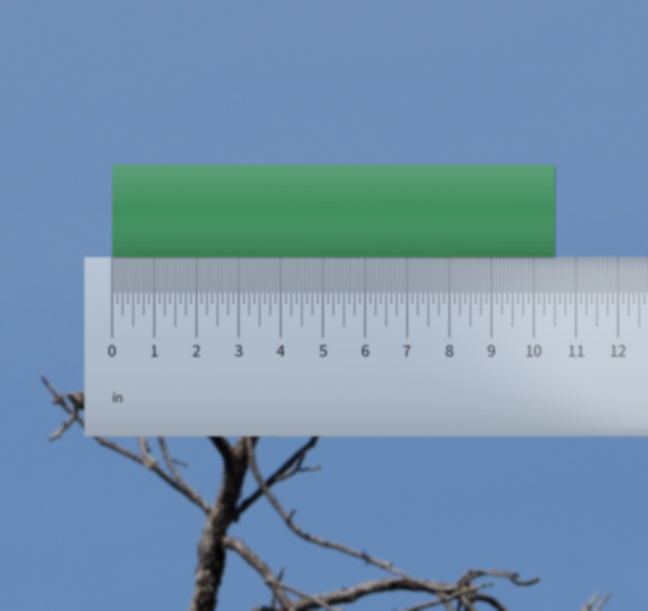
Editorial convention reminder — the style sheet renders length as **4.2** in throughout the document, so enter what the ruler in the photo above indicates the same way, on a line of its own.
**10.5** in
